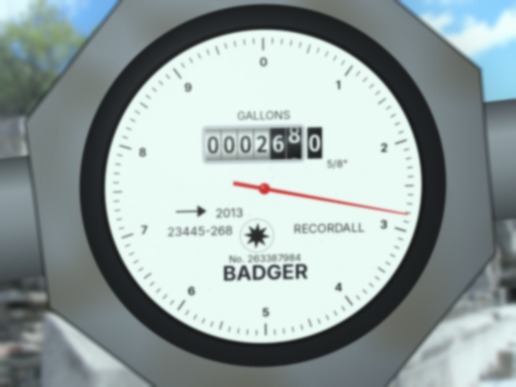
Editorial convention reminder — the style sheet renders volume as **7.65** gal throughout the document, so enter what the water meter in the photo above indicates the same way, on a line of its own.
**2682.8** gal
